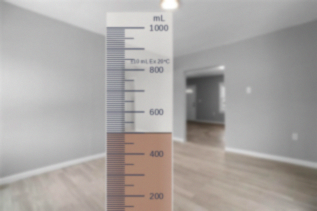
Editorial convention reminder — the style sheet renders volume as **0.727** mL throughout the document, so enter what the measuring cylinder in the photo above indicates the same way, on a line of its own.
**500** mL
